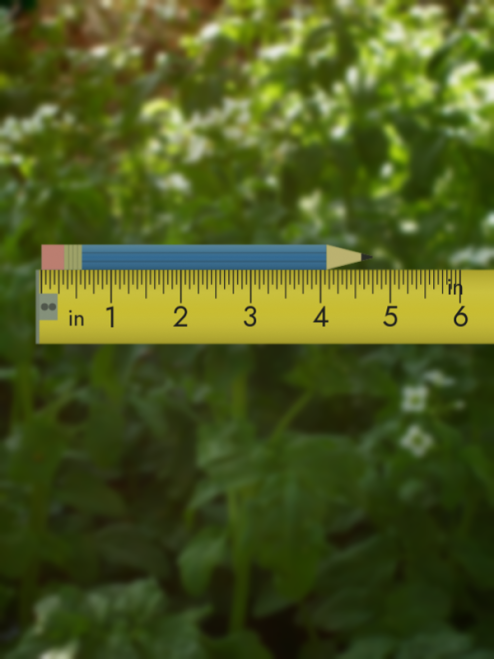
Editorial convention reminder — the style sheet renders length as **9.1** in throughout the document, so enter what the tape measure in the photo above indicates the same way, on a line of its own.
**4.75** in
